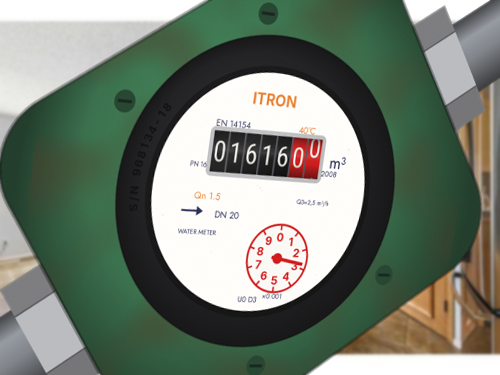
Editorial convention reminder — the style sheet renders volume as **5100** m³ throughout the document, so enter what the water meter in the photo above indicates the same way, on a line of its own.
**1616.002** m³
